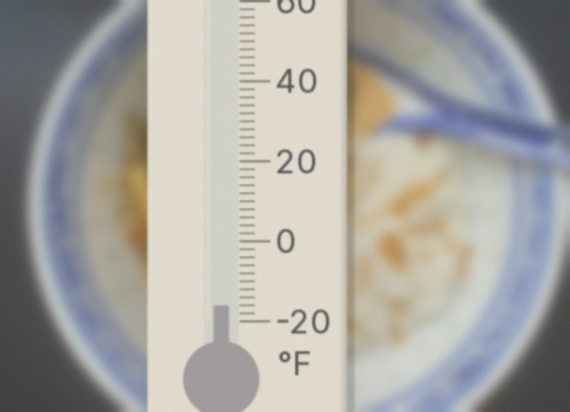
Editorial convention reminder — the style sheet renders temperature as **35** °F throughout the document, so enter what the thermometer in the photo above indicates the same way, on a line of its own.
**-16** °F
